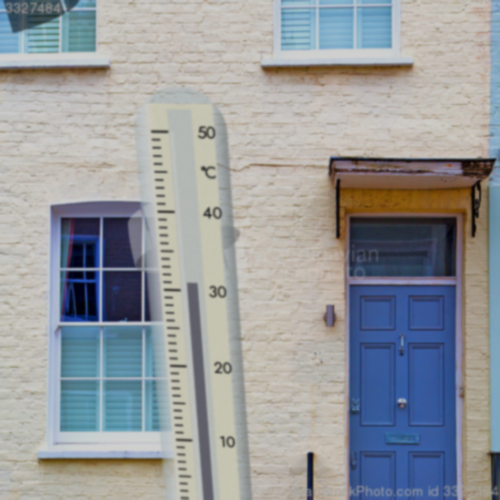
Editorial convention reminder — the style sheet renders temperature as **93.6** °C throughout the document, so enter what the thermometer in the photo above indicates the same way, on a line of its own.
**31** °C
